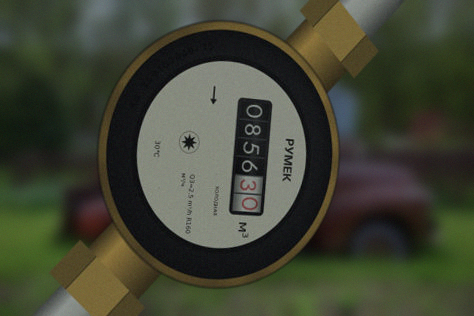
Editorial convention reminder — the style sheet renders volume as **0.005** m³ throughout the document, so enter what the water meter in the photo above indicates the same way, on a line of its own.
**856.30** m³
